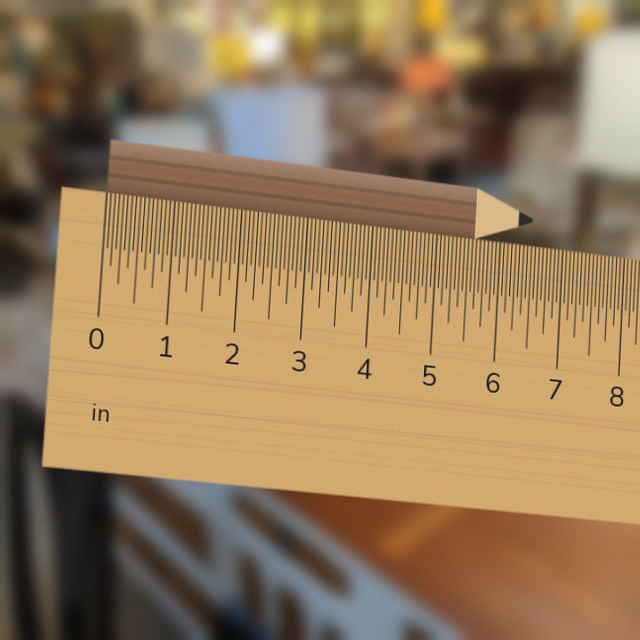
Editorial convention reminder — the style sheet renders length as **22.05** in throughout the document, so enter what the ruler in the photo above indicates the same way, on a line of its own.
**6.5** in
